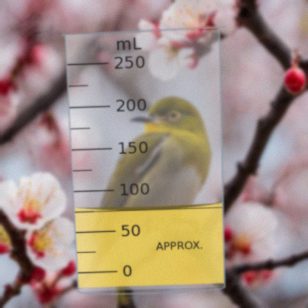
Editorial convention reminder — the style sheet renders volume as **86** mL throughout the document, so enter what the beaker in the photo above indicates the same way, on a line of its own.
**75** mL
